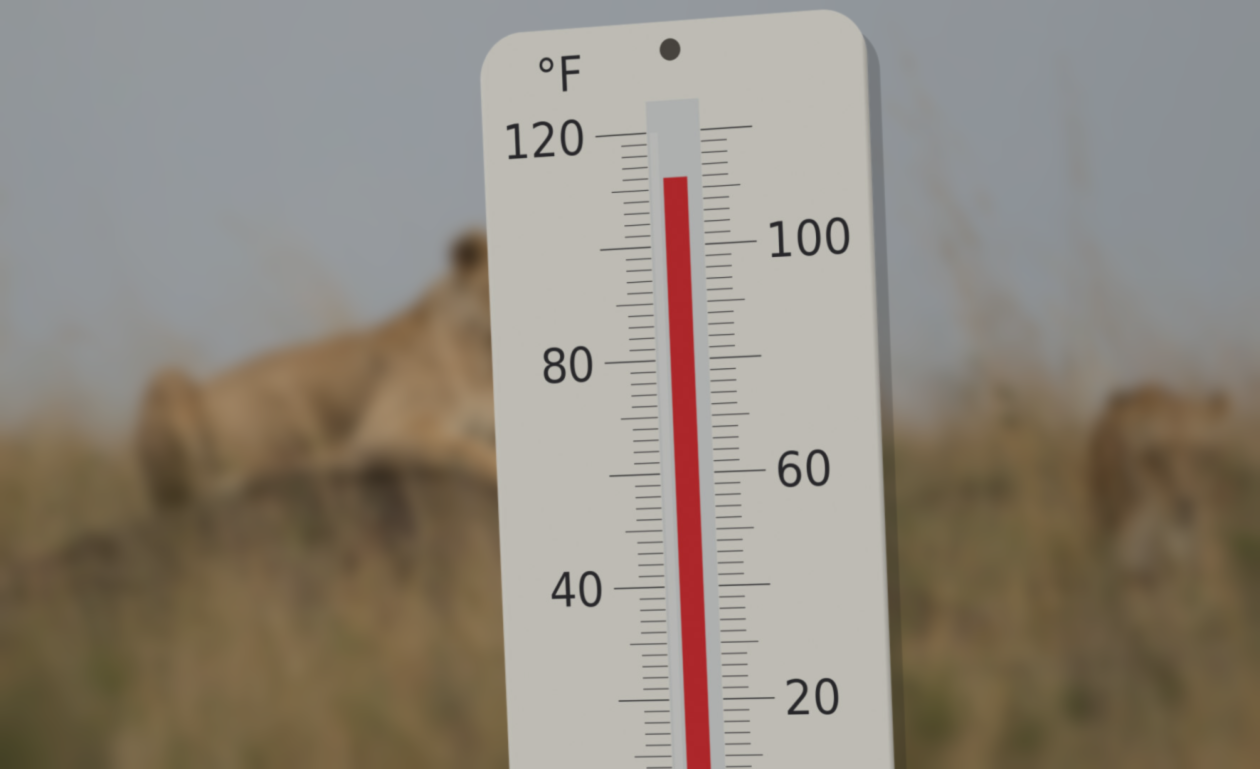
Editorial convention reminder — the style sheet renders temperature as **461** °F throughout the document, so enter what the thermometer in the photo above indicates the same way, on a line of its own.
**112** °F
